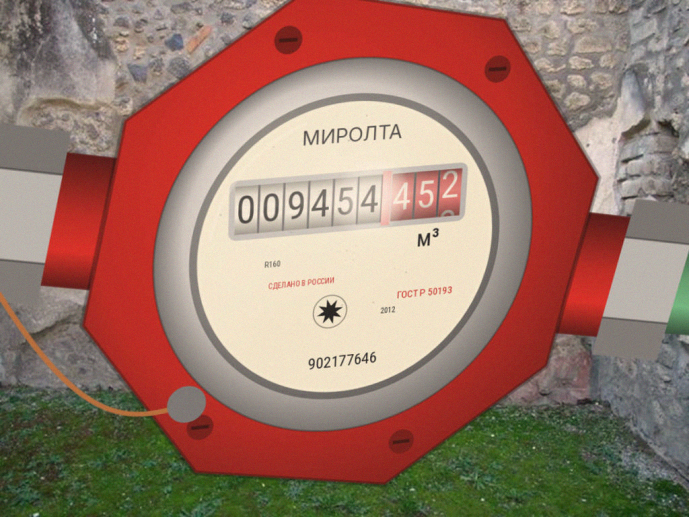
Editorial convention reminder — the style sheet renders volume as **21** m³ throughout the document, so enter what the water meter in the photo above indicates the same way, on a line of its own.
**9454.452** m³
